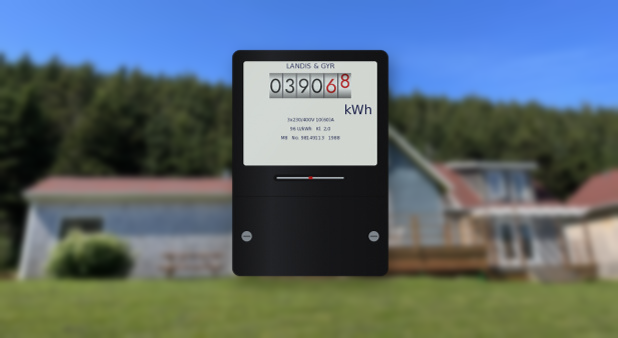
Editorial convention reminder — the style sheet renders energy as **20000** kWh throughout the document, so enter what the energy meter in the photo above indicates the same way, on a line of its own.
**390.68** kWh
